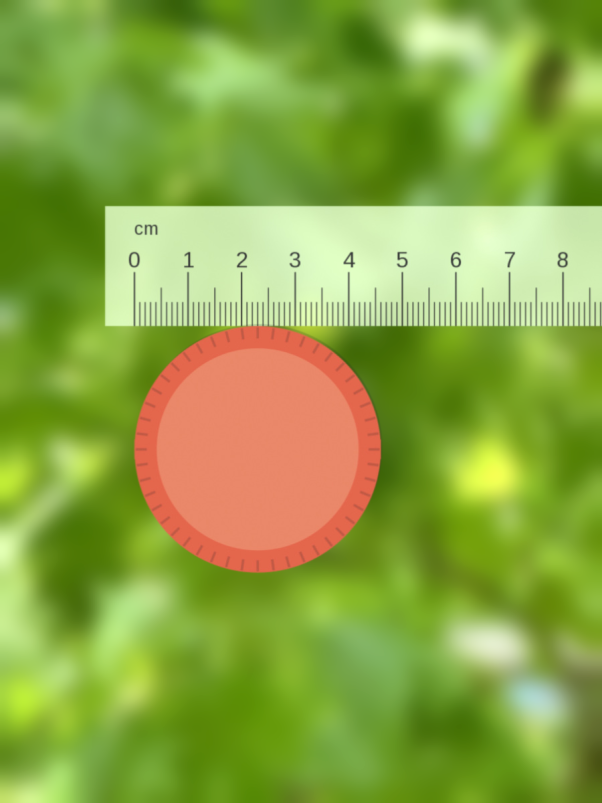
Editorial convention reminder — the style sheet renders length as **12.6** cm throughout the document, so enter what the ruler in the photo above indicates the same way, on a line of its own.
**4.6** cm
